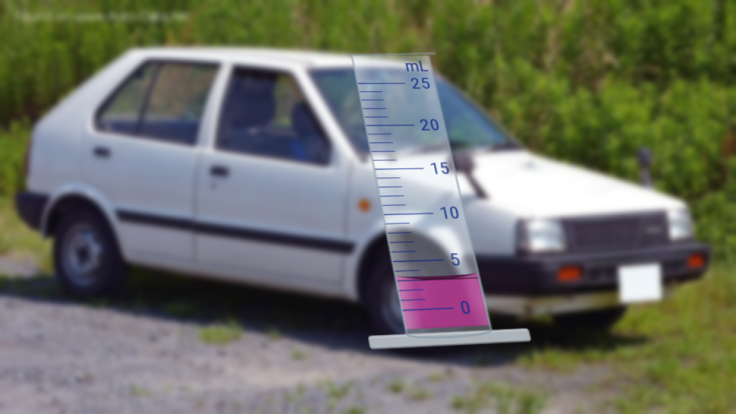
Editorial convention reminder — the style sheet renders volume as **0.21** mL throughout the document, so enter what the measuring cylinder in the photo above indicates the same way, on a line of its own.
**3** mL
